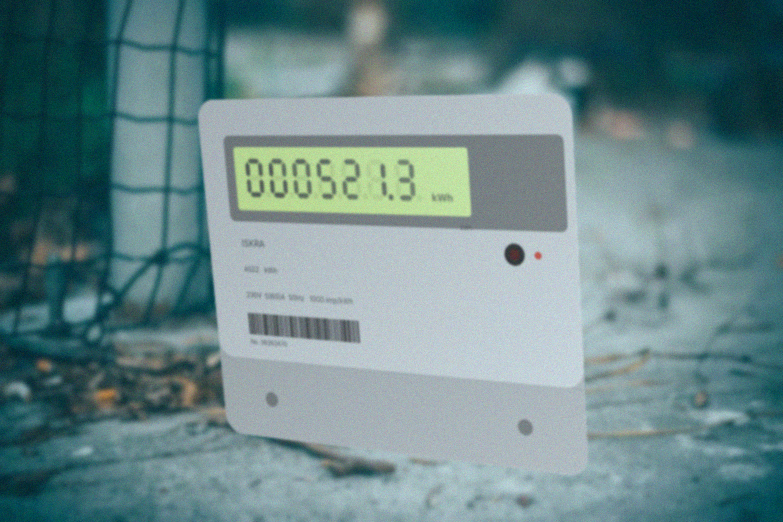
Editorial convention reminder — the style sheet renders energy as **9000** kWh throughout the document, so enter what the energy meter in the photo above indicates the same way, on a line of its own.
**521.3** kWh
